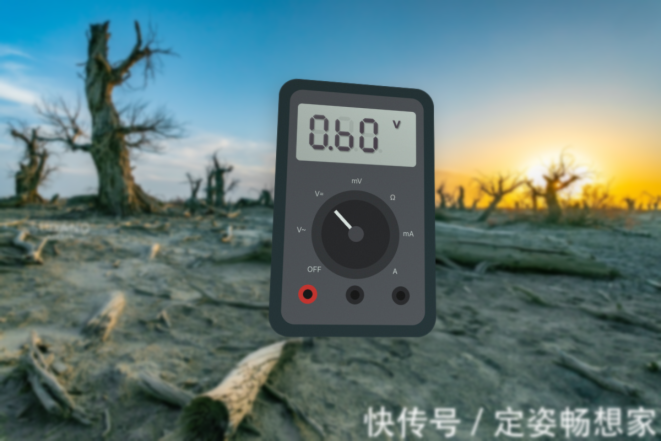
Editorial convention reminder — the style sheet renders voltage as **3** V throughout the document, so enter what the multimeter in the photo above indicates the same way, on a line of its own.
**0.60** V
